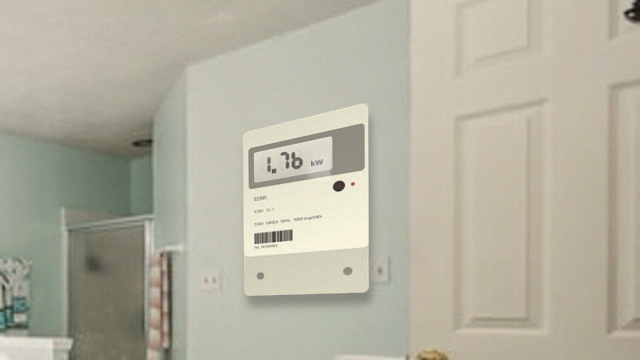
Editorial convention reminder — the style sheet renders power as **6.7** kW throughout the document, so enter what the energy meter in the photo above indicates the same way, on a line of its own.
**1.76** kW
